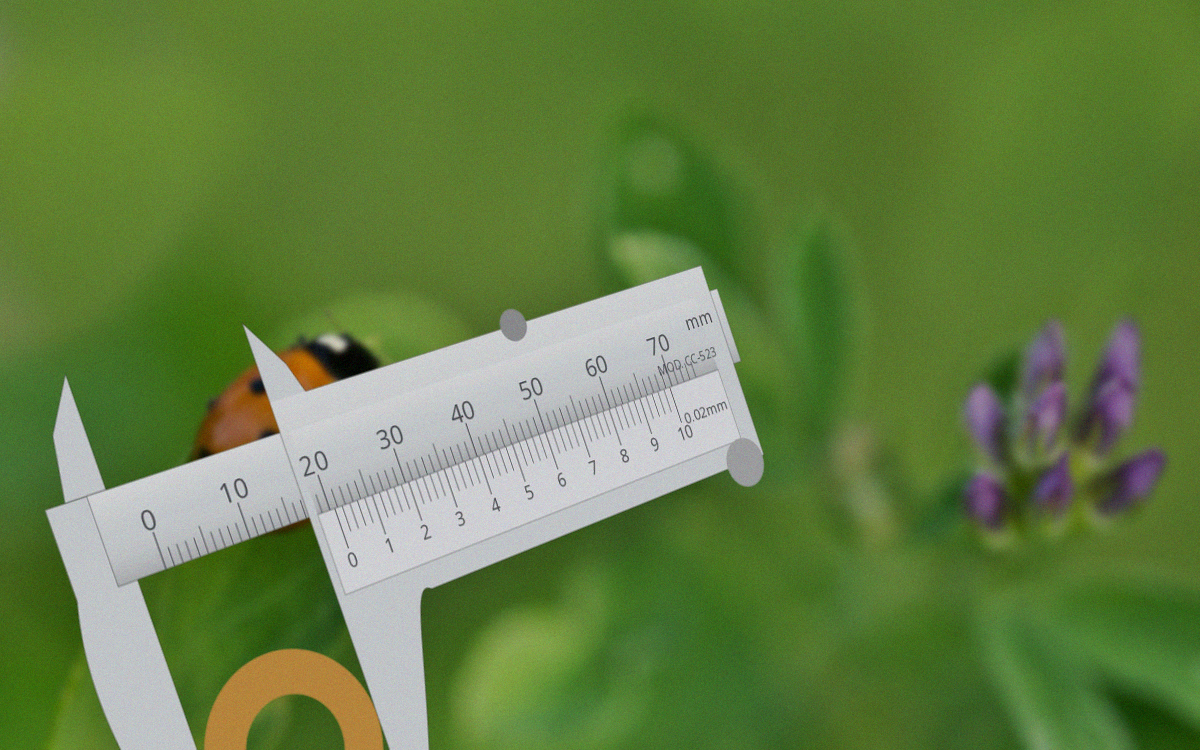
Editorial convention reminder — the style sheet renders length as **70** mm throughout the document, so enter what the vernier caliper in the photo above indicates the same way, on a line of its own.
**20.6** mm
